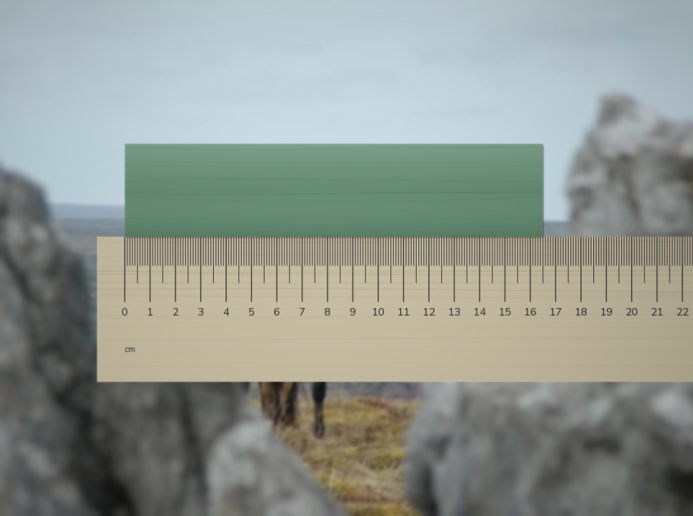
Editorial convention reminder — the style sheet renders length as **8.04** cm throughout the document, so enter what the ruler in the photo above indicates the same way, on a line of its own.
**16.5** cm
